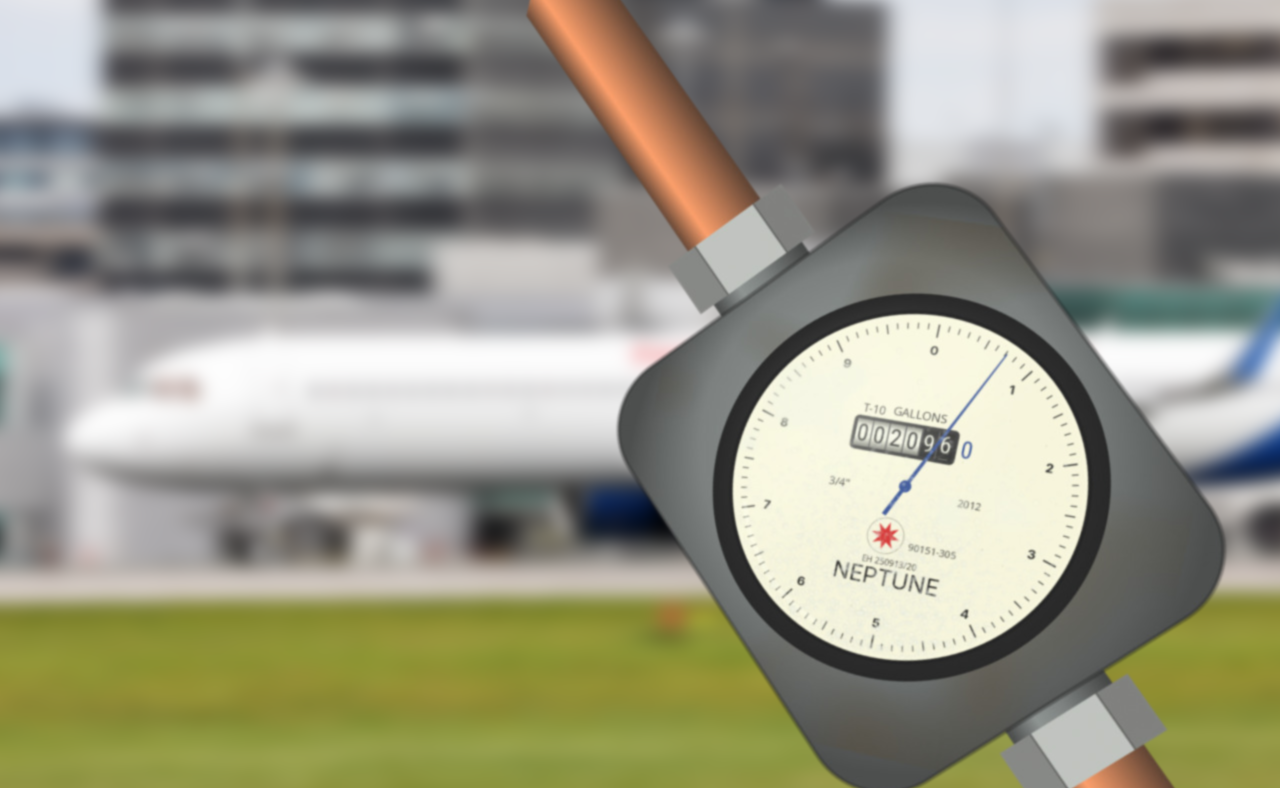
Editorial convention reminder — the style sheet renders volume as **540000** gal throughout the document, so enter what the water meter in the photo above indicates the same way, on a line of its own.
**20960.7** gal
